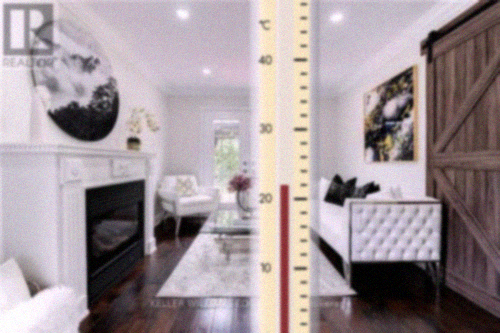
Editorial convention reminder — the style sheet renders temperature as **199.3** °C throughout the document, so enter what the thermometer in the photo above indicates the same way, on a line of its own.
**22** °C
